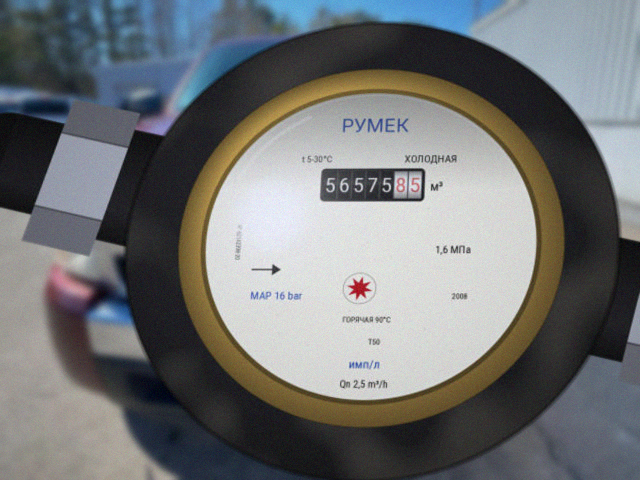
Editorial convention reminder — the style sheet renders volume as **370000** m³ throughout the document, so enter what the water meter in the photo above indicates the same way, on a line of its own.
**56575.85** m³
